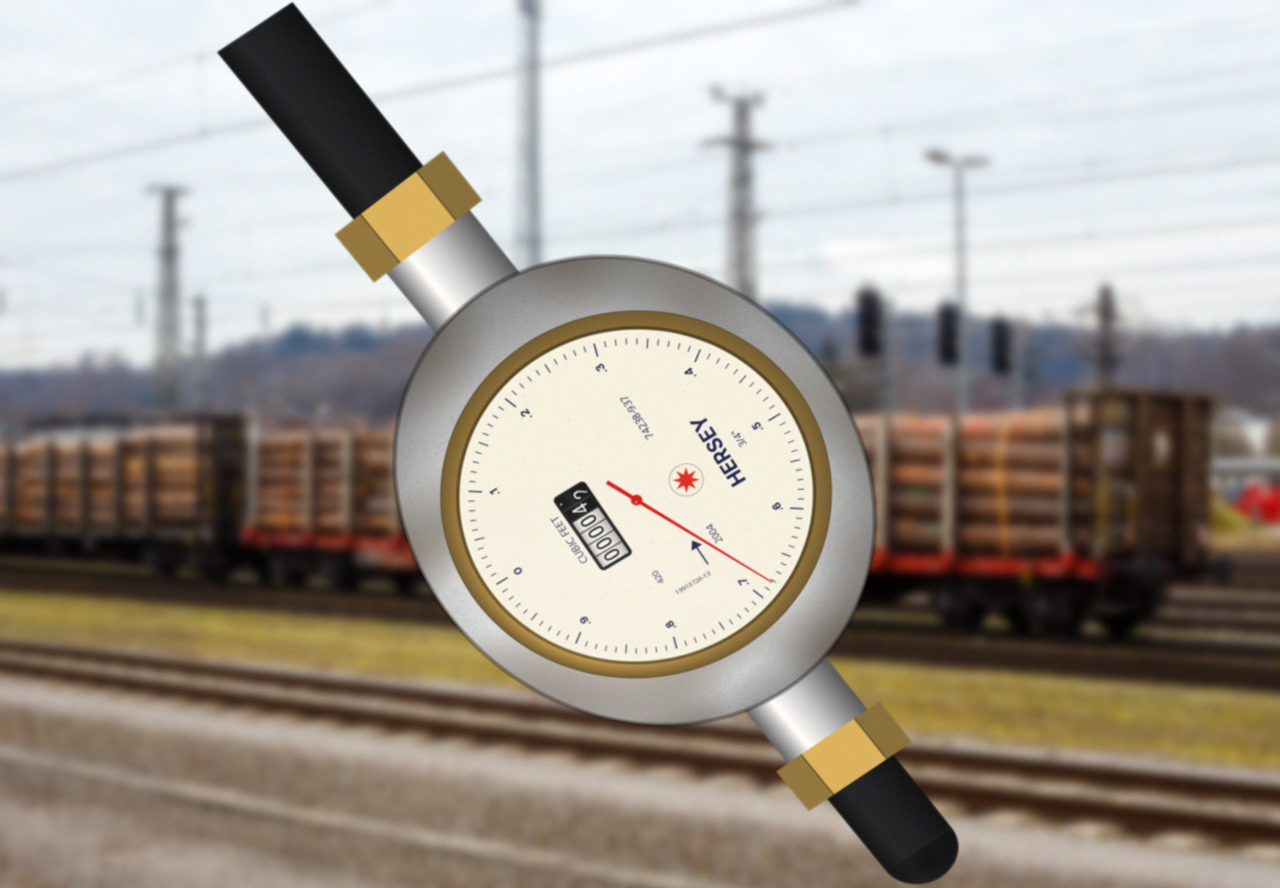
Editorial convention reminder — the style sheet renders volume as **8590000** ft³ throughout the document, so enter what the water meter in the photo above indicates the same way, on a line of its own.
**41.68** ft³
